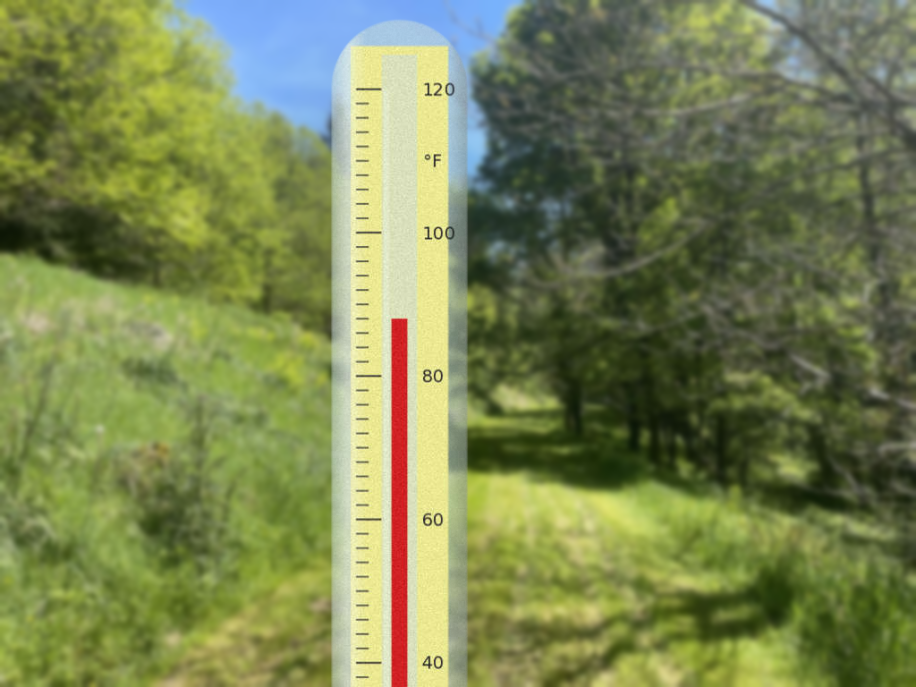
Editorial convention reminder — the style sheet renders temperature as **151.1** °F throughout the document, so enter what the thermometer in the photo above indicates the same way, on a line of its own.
**88** °F
